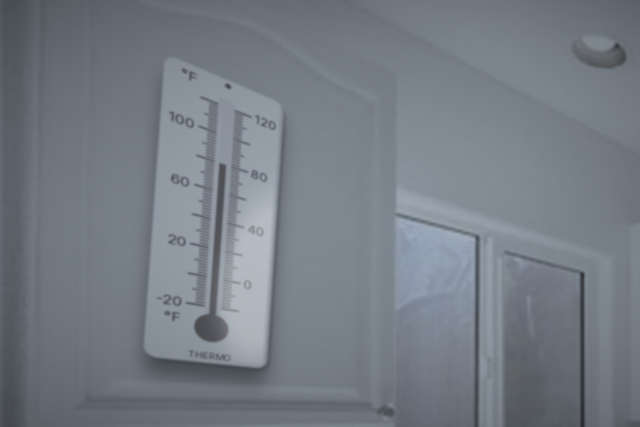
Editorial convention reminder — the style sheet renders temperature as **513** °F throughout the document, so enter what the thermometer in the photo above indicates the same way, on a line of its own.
**80** °F
